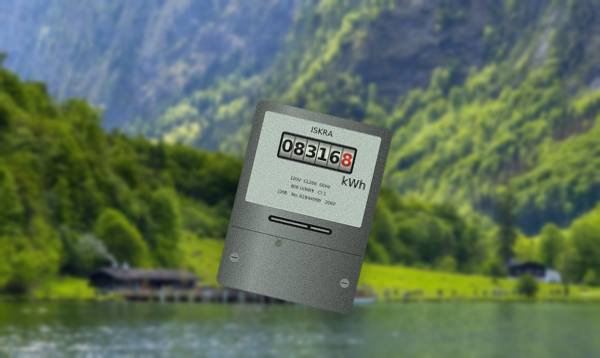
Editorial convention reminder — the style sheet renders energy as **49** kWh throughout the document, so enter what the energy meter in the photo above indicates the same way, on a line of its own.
**8316.8** kWh
